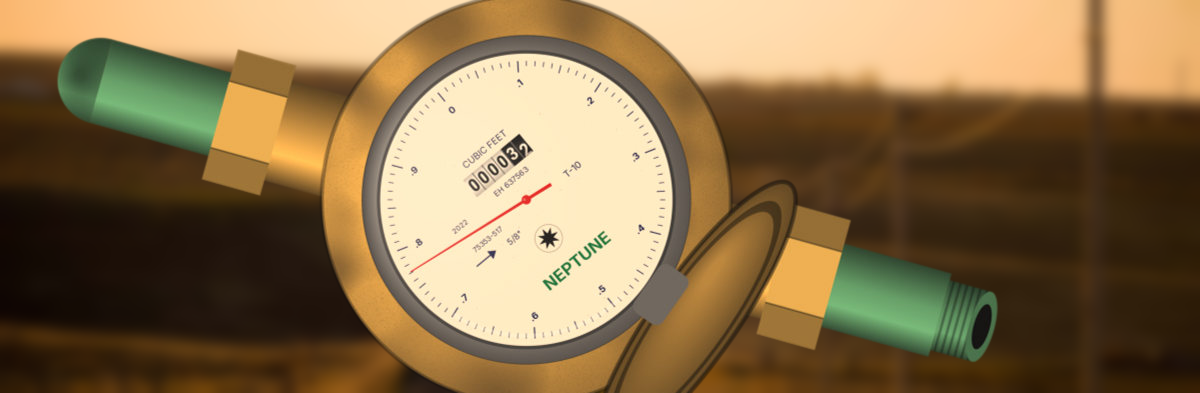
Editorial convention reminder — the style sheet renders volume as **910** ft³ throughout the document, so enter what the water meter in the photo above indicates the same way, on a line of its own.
**31.77** ft³
